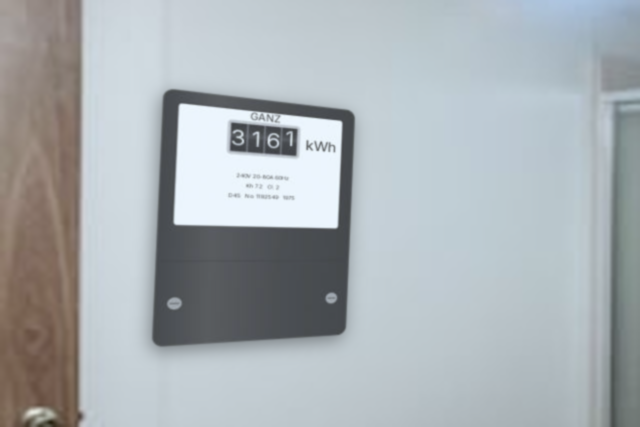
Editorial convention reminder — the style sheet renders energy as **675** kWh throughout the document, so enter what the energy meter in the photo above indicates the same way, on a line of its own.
**3161** kWh
